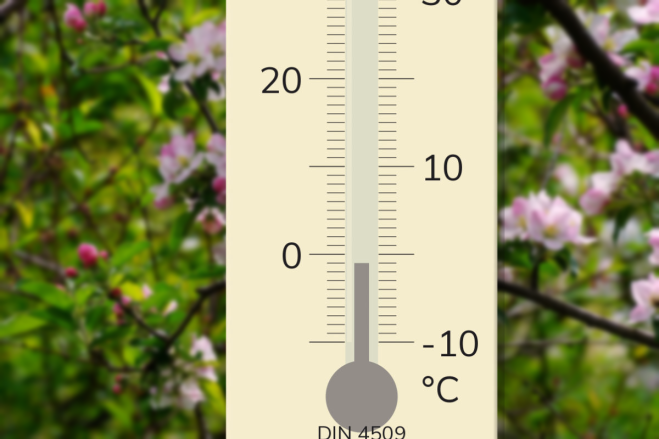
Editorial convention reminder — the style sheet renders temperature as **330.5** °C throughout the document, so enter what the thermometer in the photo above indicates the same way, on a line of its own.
**-1** °C
